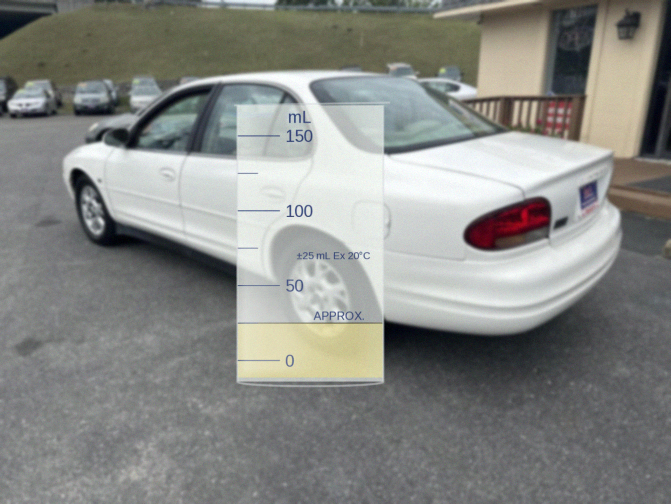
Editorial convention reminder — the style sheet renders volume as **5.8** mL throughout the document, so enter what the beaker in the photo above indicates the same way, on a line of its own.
**25** mL
